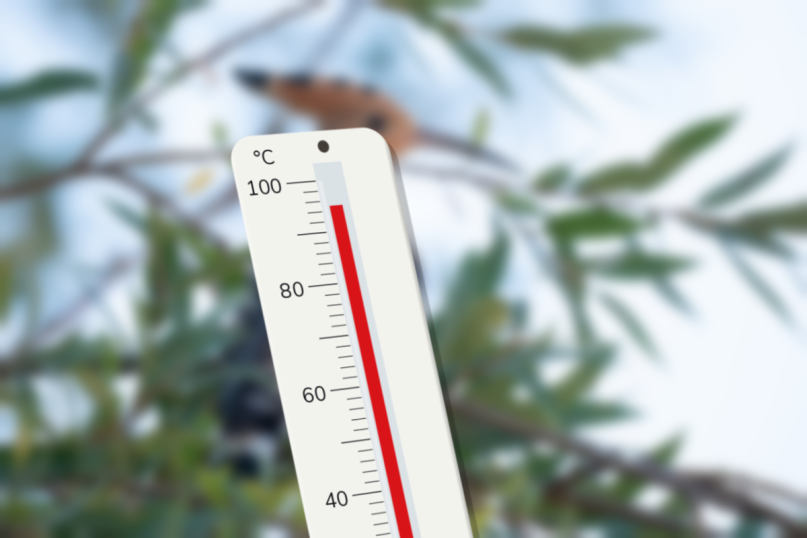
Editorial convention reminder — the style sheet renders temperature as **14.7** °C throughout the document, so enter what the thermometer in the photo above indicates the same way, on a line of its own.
**95** °C
